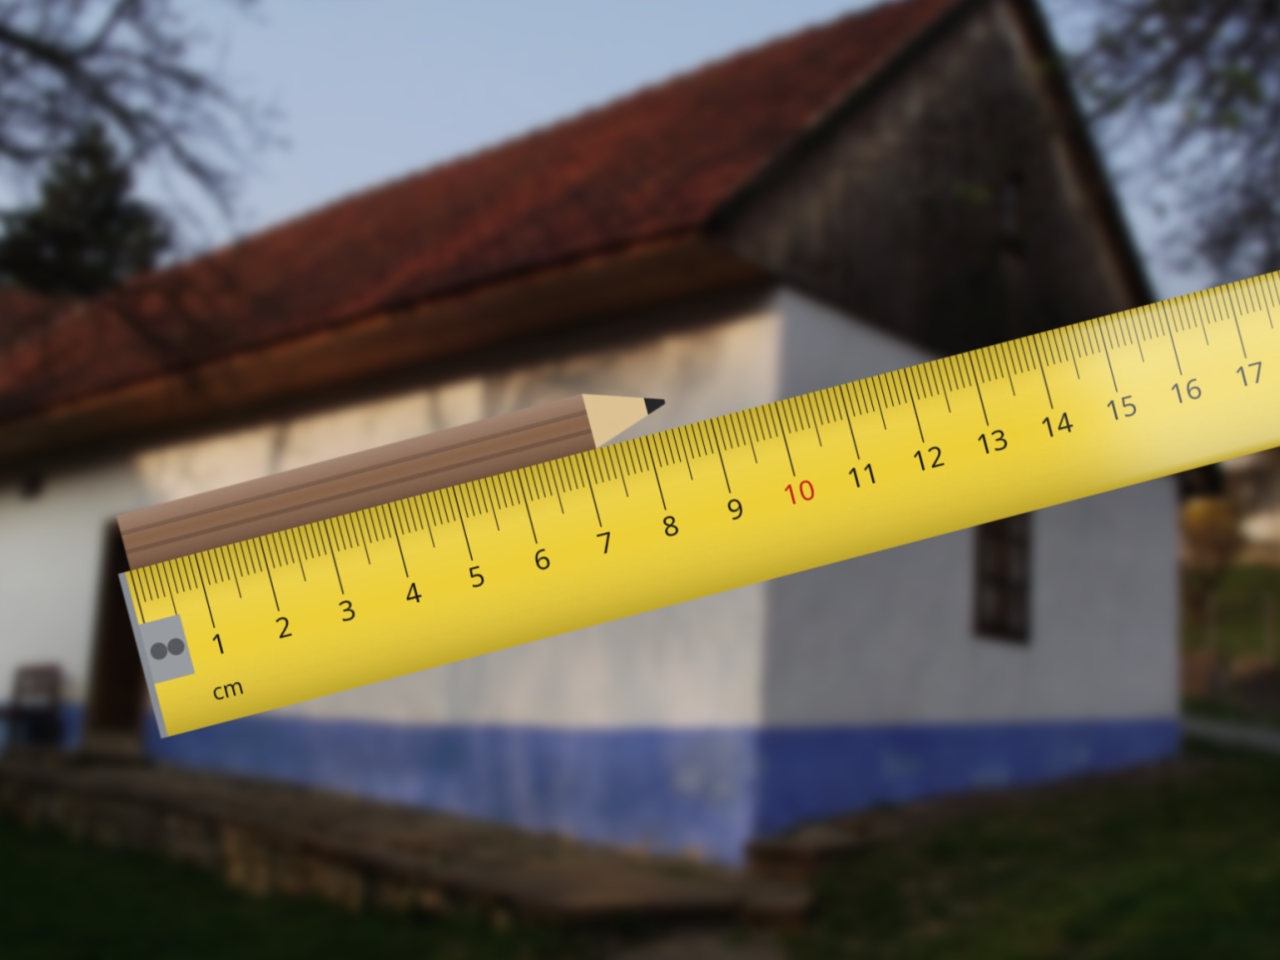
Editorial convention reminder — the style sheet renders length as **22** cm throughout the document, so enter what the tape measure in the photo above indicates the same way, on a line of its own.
**8.4** cm
